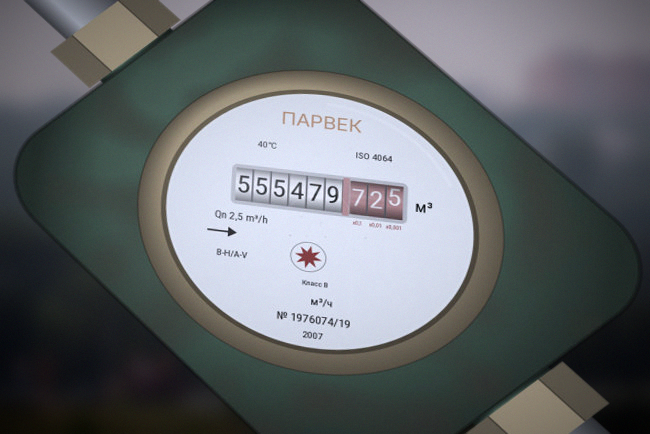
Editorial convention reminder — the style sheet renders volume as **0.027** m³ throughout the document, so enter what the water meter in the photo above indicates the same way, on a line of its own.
**555479.725** m³
